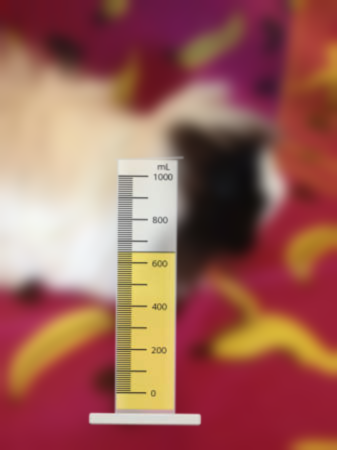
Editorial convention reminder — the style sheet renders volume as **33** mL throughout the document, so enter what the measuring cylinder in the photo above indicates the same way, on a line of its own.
**650** mL
